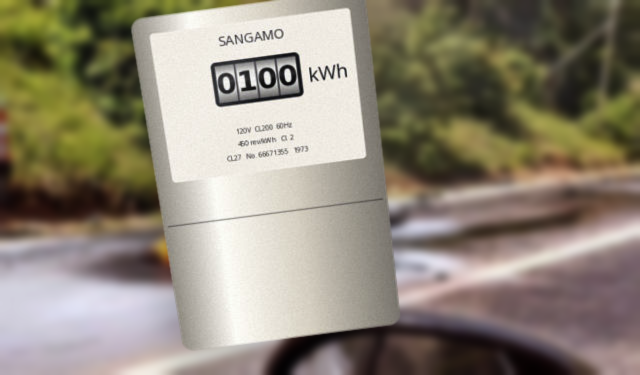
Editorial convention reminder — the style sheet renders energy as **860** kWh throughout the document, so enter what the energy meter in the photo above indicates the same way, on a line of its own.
**100** kWh
